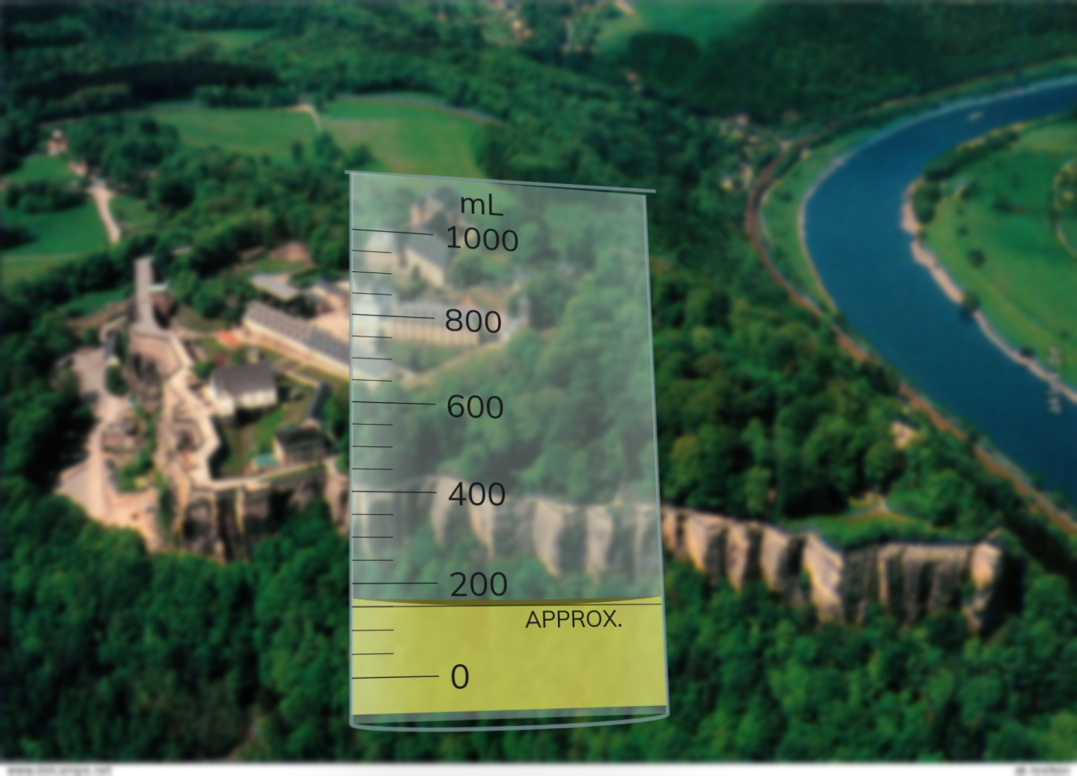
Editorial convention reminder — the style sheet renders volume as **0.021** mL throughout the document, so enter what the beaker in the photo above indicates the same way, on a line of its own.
**150** mL
